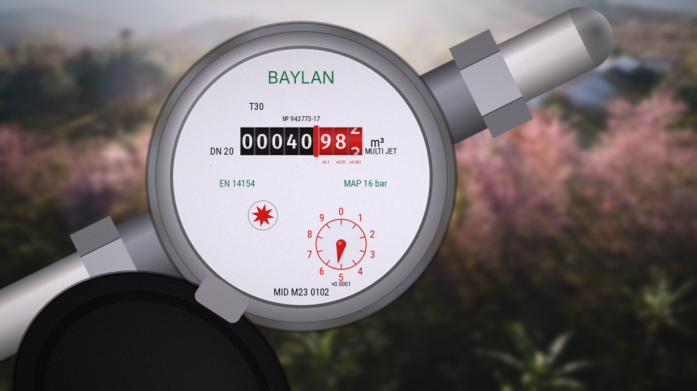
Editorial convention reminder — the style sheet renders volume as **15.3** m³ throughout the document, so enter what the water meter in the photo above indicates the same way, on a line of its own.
**40.9825** m³
